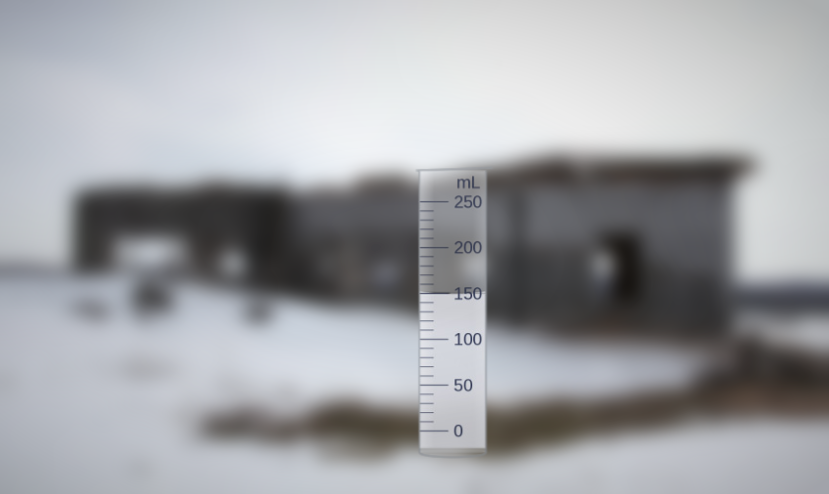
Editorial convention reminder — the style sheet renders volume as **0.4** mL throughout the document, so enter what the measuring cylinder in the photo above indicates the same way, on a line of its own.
**150** mL
